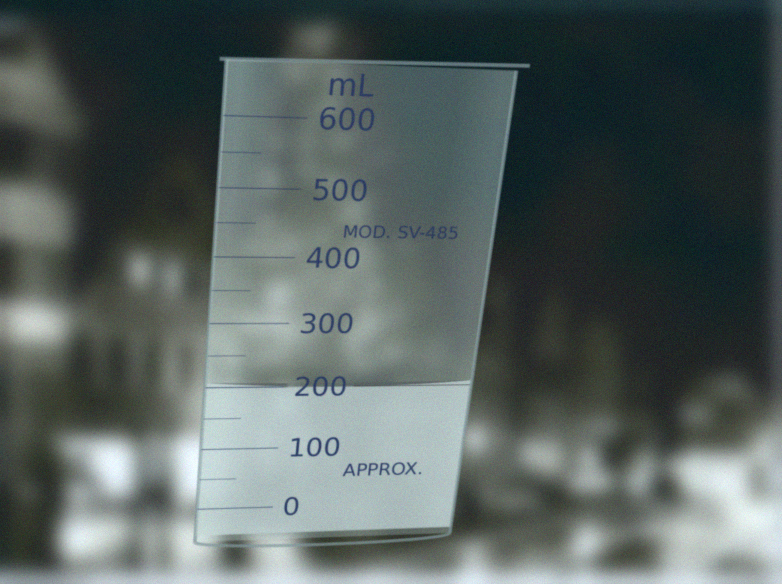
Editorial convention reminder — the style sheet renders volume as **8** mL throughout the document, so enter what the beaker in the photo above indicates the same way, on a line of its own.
**200** mL
